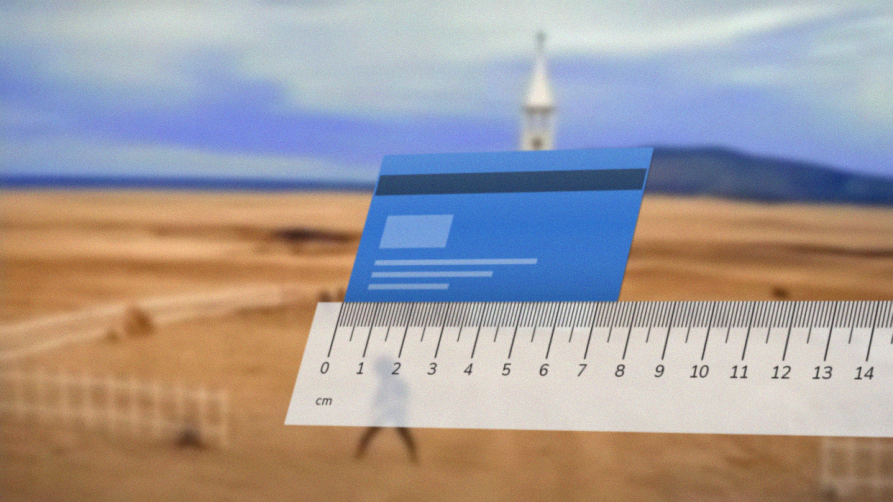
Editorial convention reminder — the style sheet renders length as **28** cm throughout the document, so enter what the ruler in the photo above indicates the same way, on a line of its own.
**7.5** cm
